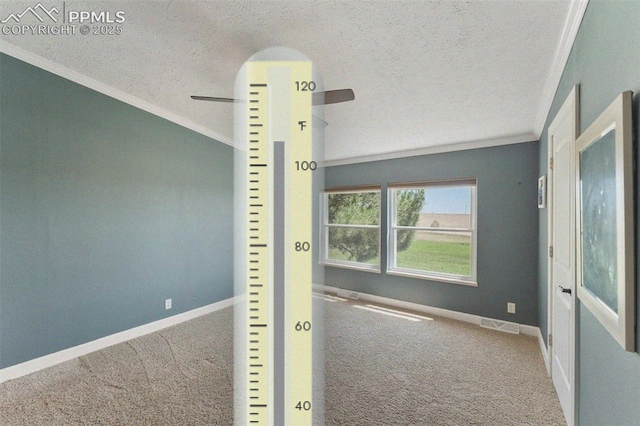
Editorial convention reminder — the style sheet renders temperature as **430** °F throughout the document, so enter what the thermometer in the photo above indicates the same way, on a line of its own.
**106** °F
